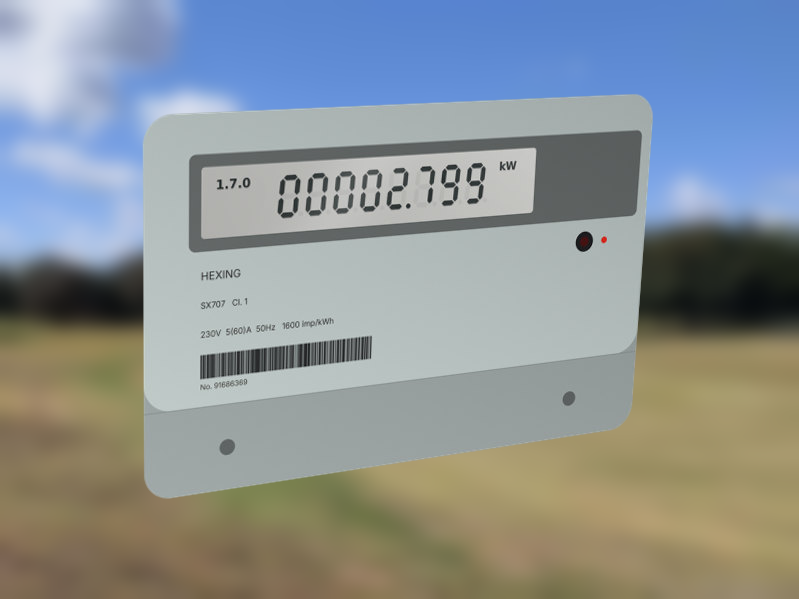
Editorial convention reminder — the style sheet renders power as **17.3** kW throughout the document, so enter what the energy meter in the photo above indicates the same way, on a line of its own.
**2.799** kW
